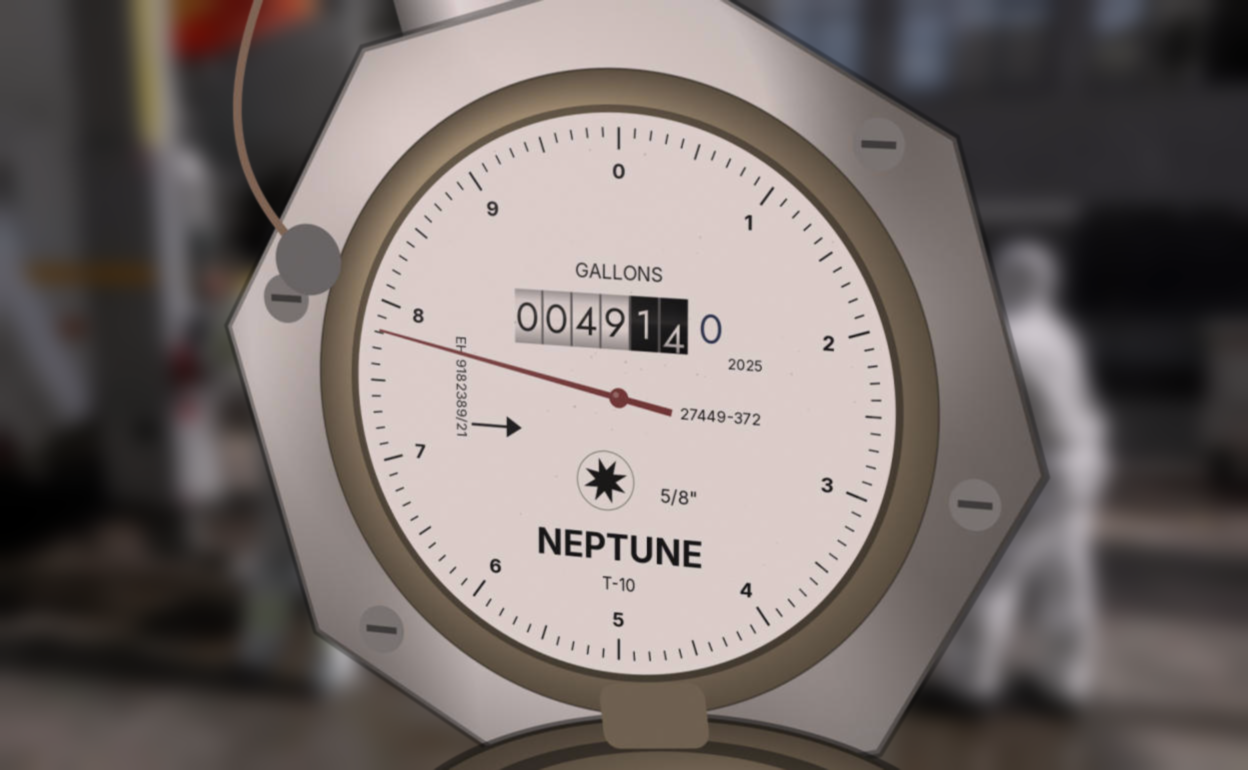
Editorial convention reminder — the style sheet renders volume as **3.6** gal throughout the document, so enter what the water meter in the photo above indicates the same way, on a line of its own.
**49137.8** gal
